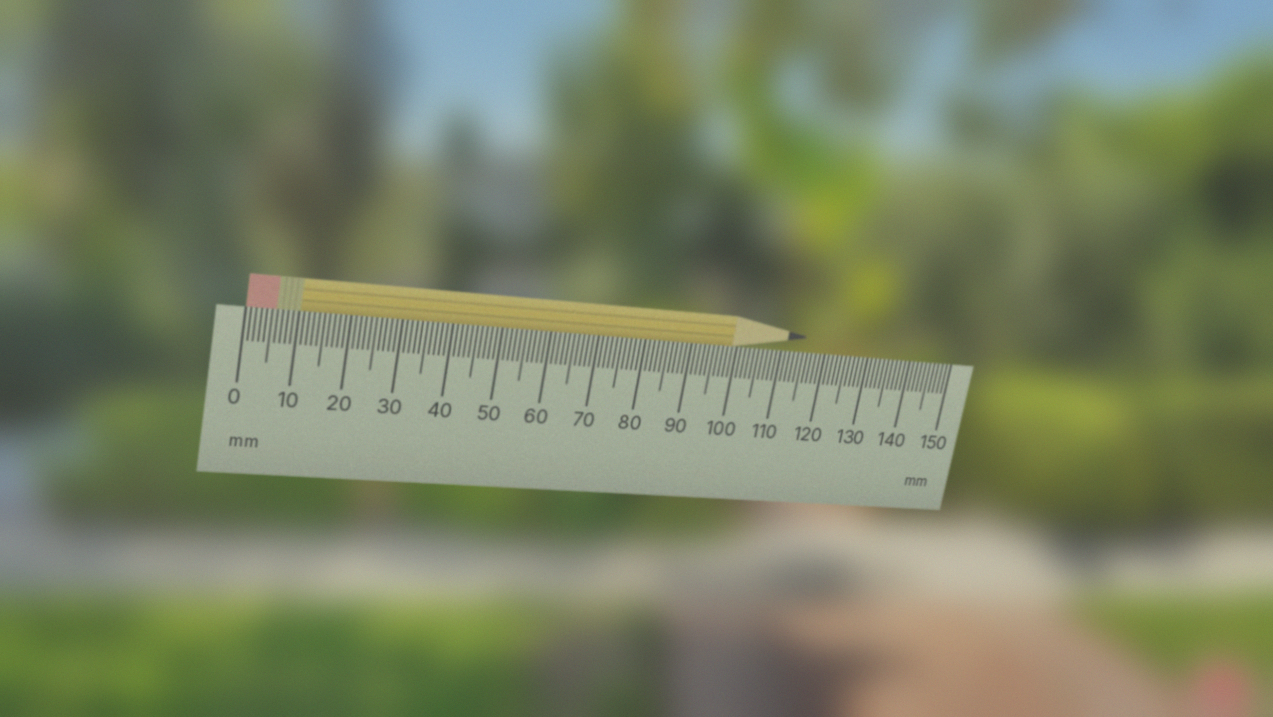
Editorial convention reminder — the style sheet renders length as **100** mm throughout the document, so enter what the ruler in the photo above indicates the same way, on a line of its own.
**115** mm
